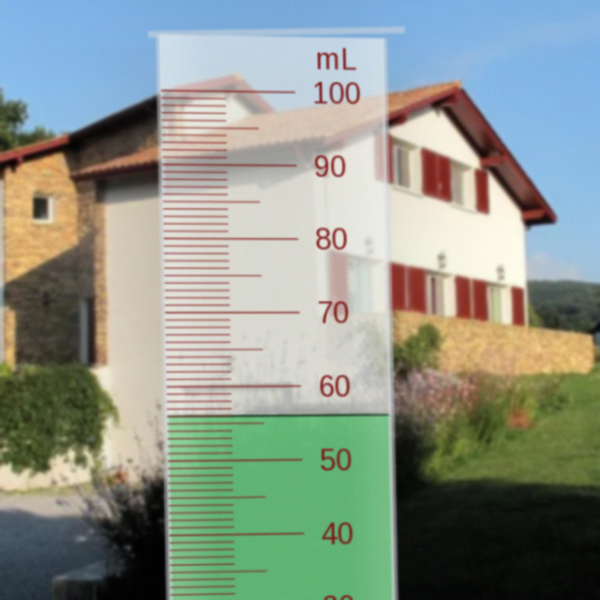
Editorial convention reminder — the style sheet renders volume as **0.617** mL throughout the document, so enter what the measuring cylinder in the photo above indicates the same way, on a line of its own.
**56** mL
